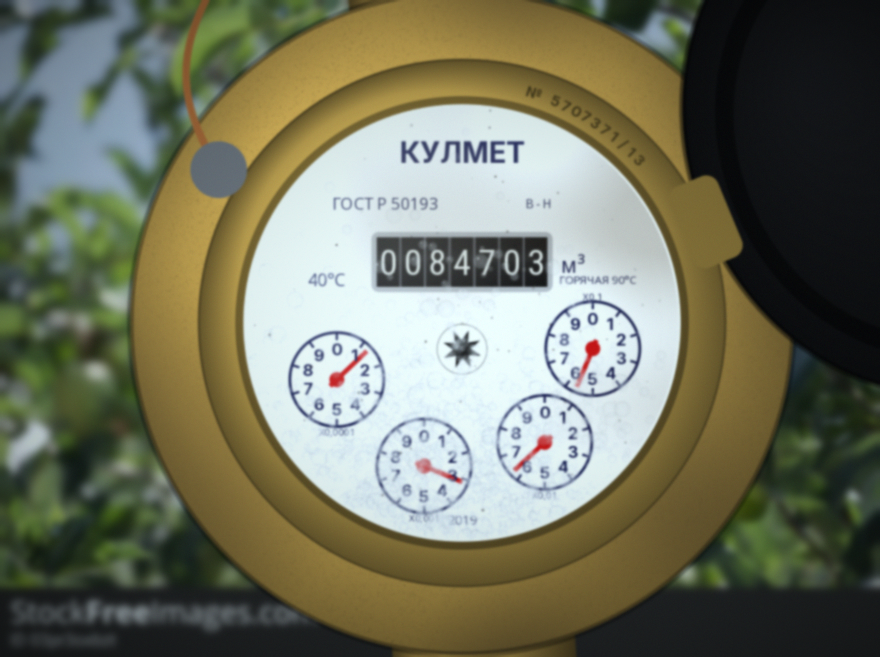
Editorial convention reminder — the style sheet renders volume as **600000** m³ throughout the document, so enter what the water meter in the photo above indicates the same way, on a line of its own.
**84703.5631** m³
